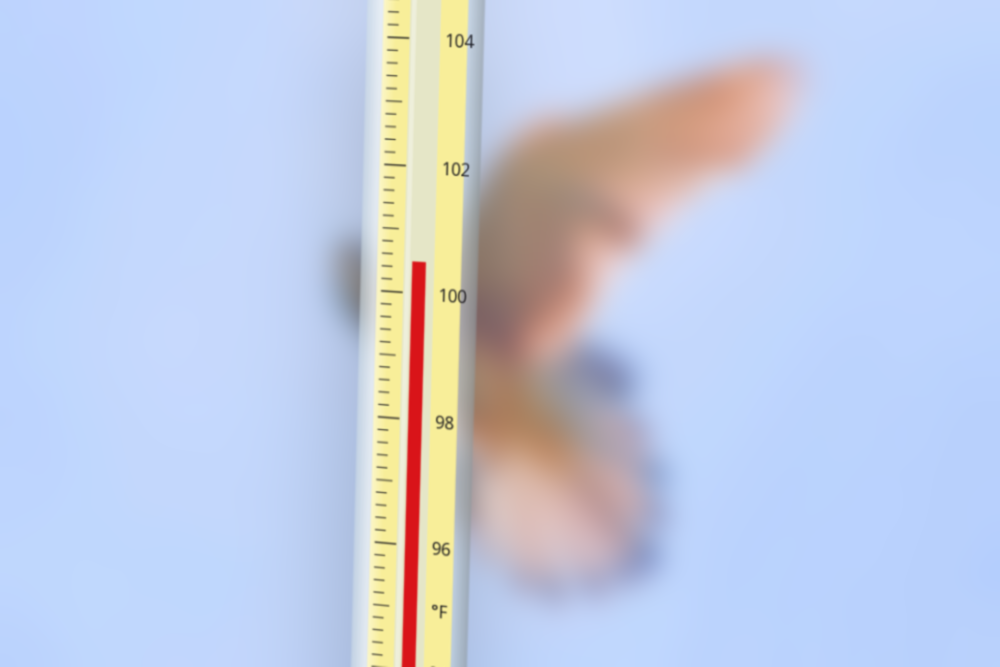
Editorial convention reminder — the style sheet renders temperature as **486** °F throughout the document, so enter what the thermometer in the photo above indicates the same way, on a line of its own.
**100.5** °F
